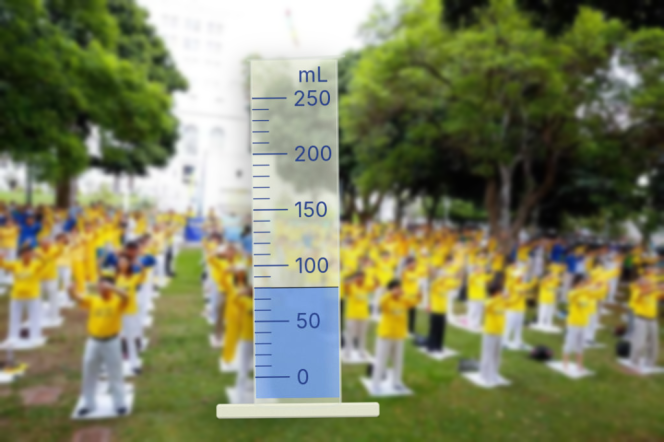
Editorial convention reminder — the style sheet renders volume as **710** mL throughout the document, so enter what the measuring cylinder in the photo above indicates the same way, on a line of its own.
**80** mL
